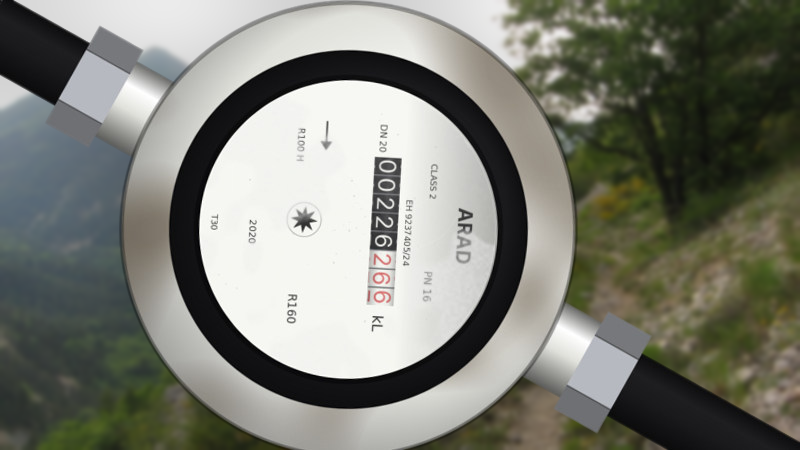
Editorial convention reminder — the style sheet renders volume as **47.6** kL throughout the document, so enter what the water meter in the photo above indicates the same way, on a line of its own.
**226.266** kL
